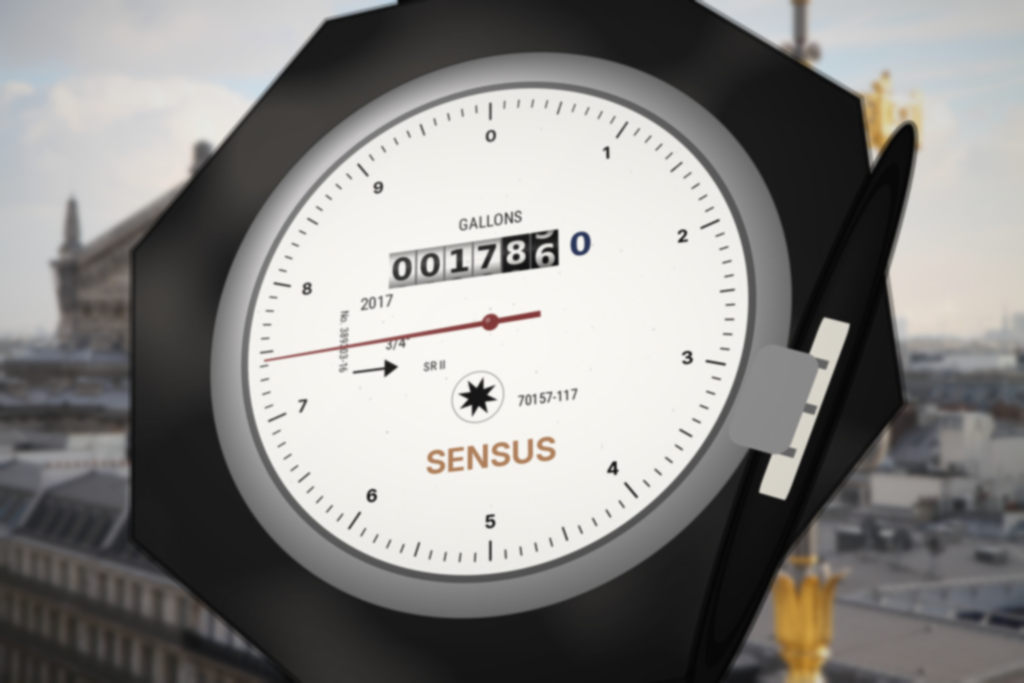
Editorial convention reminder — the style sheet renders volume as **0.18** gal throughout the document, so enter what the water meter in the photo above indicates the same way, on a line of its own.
**17857.4** gal
